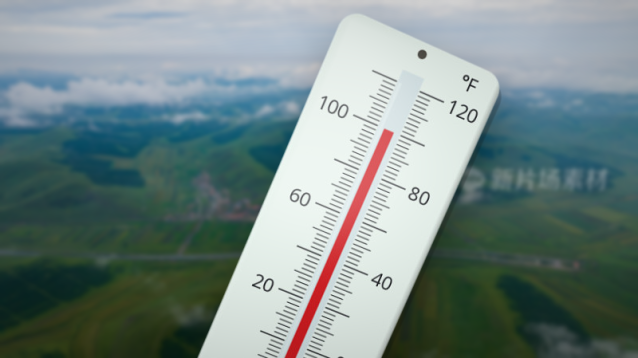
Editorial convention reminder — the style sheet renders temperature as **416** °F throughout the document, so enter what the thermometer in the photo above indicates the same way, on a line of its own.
**100** °F
